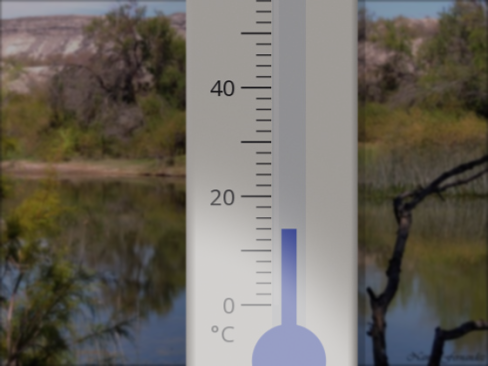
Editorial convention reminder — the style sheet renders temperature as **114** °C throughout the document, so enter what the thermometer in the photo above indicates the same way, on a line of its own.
**14** °C
